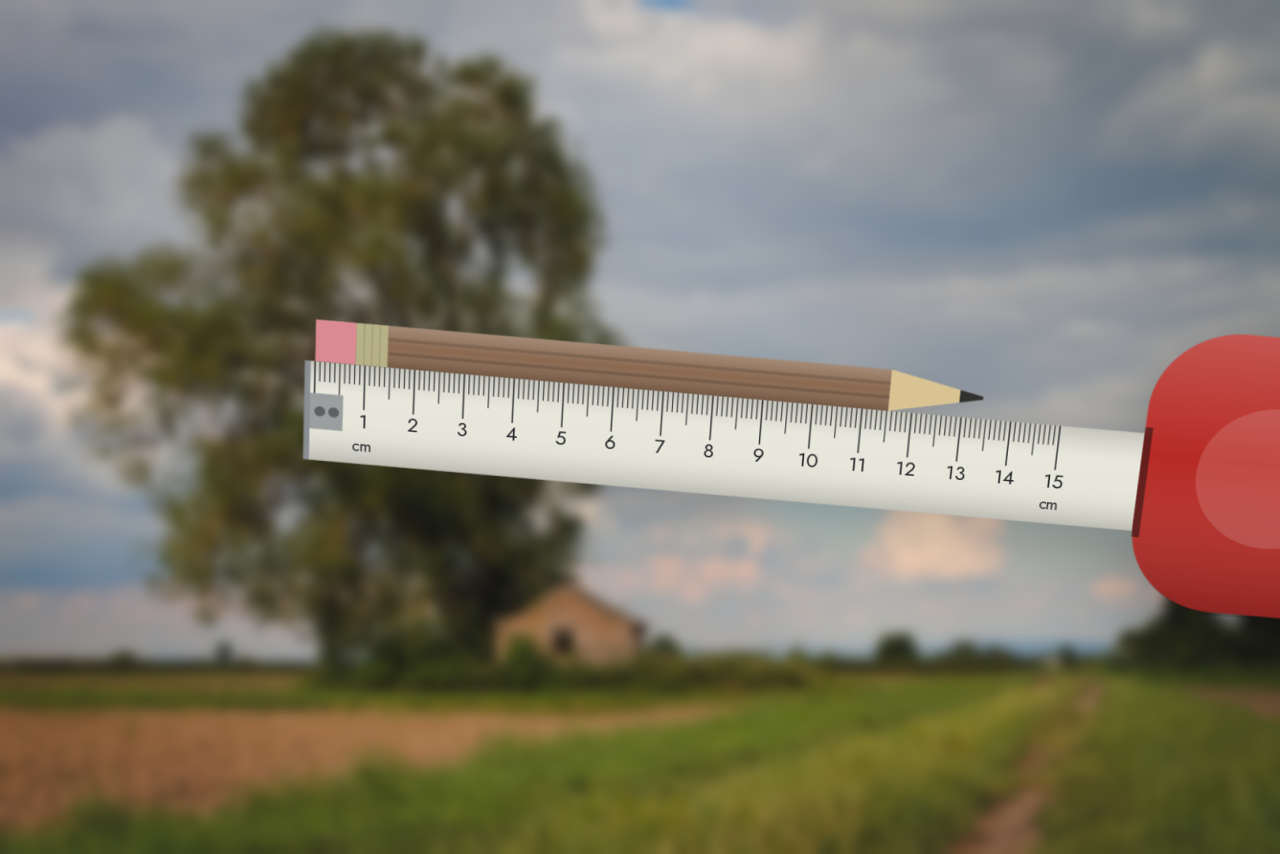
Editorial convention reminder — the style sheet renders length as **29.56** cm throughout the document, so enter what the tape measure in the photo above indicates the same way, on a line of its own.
**13.4** cm
